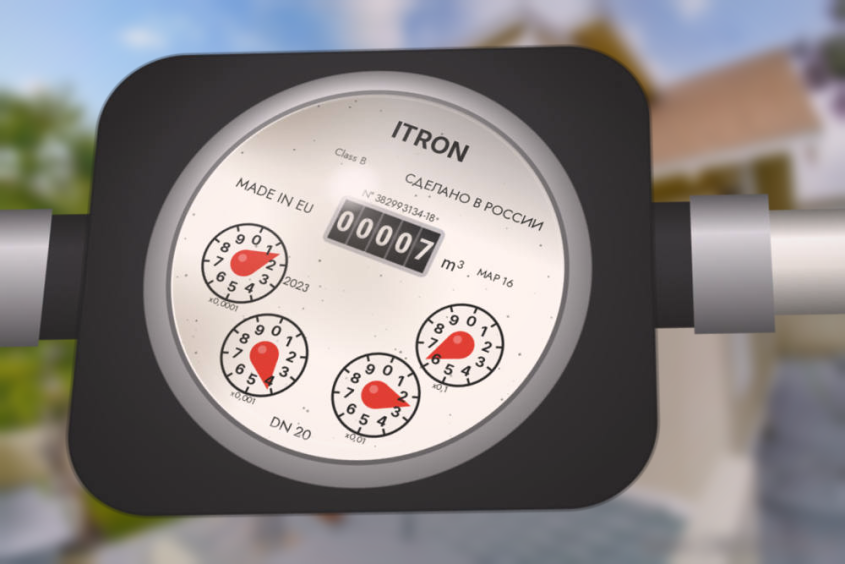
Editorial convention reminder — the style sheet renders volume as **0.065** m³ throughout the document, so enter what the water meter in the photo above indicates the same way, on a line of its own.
**7.6241** m³
